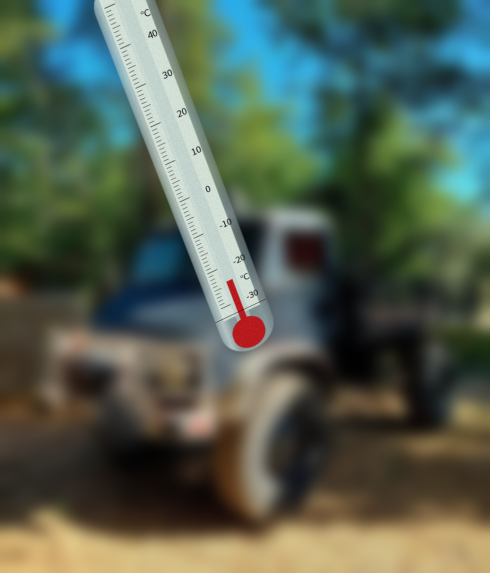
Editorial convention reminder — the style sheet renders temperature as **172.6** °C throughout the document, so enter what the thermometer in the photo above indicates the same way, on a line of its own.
**-24** °C
